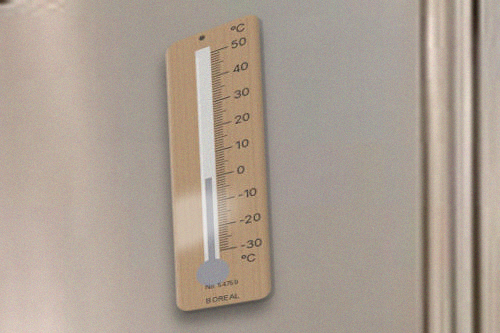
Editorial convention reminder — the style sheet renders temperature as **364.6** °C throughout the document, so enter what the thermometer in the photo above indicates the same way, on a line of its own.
**0** °C
